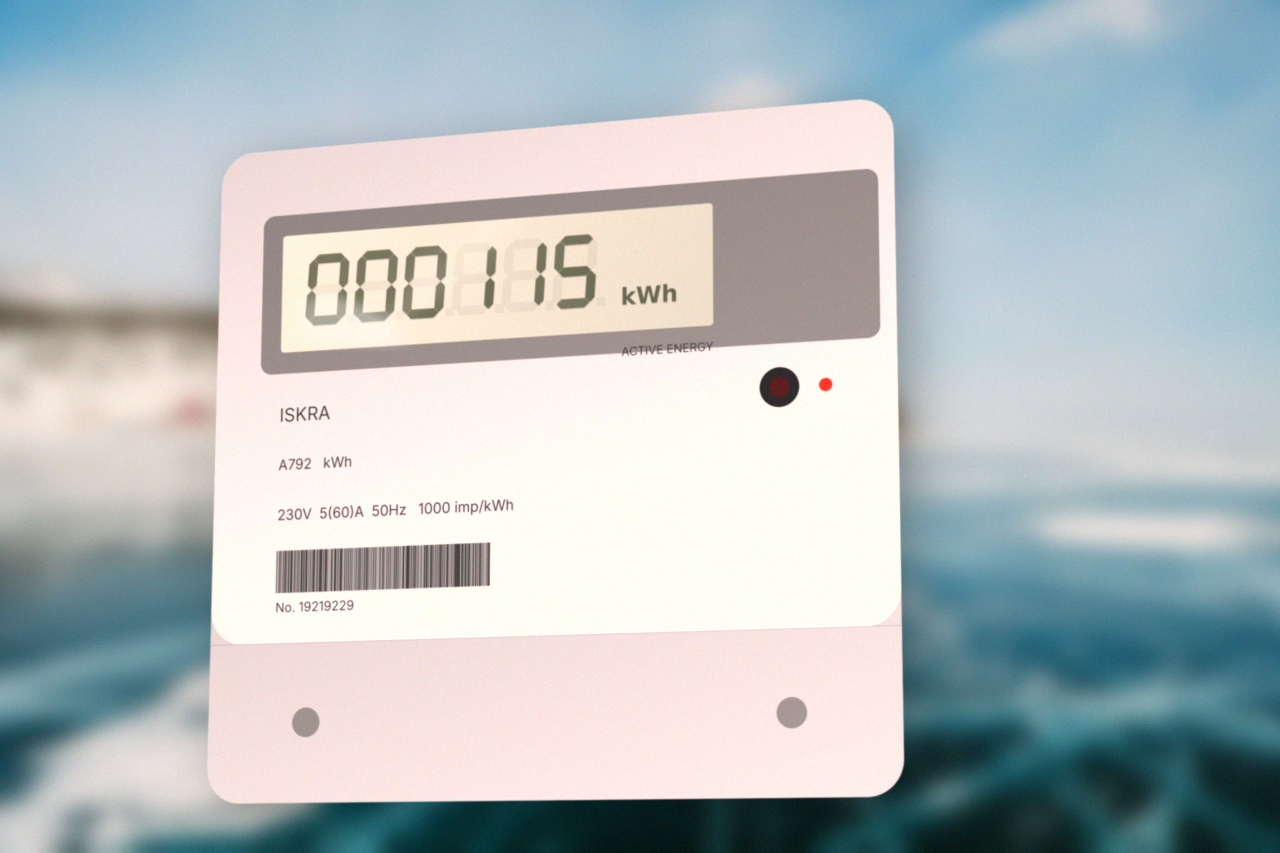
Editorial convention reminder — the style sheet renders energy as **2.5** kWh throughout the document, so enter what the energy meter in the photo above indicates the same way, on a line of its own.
**115** kWh
